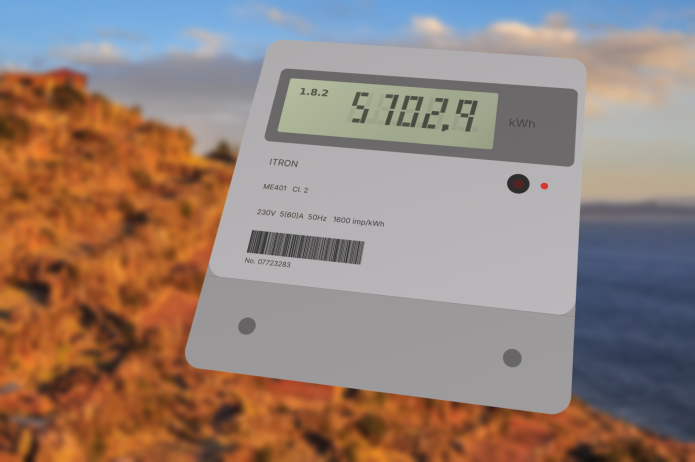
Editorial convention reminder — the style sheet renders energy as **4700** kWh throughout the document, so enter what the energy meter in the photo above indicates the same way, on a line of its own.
**5702.9** kWh
